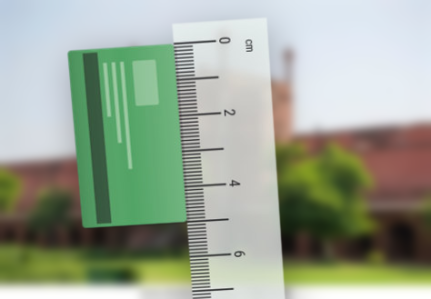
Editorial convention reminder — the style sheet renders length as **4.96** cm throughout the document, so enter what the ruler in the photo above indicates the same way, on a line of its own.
**5** cm
